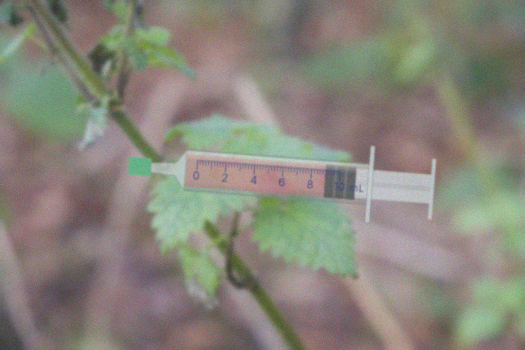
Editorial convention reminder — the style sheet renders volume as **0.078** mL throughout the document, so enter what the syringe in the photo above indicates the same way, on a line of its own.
**9** mL
